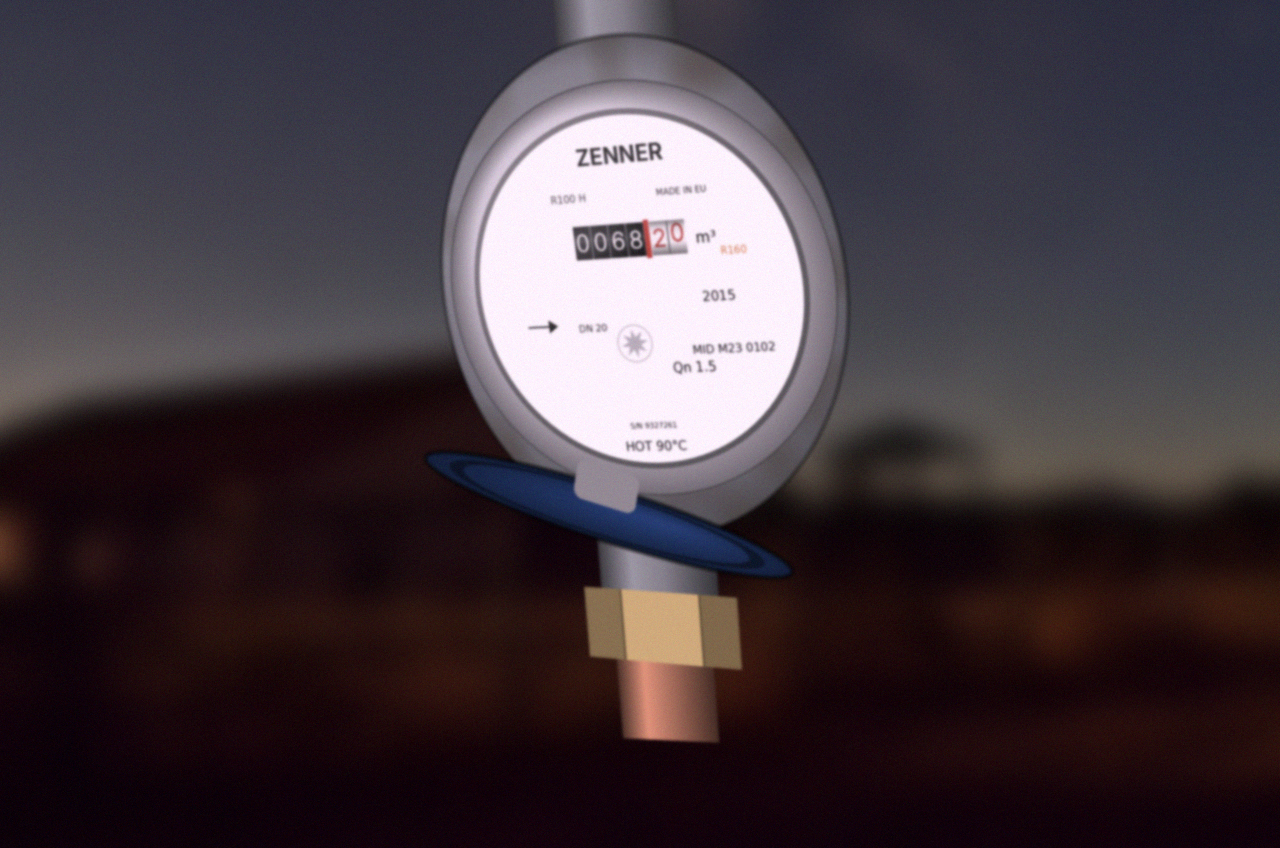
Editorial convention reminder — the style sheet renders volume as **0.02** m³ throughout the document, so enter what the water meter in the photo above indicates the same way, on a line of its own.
**68.20** m³
